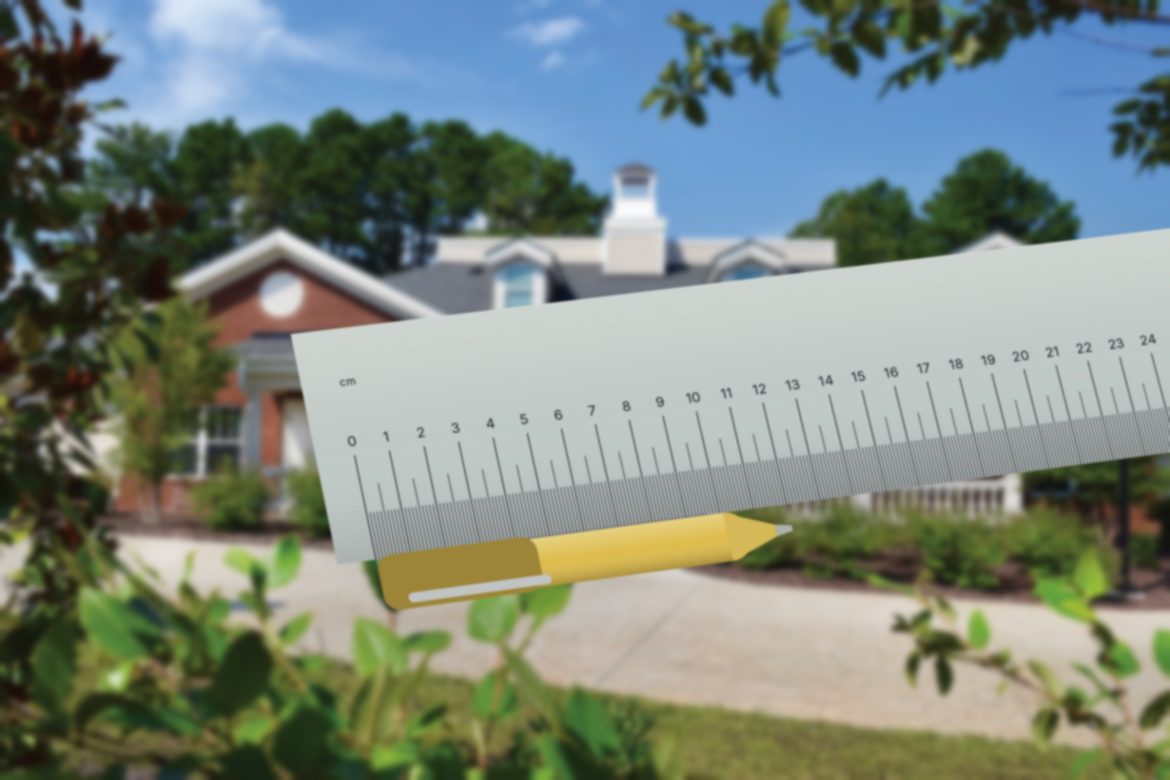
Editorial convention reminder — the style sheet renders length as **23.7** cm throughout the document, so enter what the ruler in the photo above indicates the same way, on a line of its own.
**12** cm
